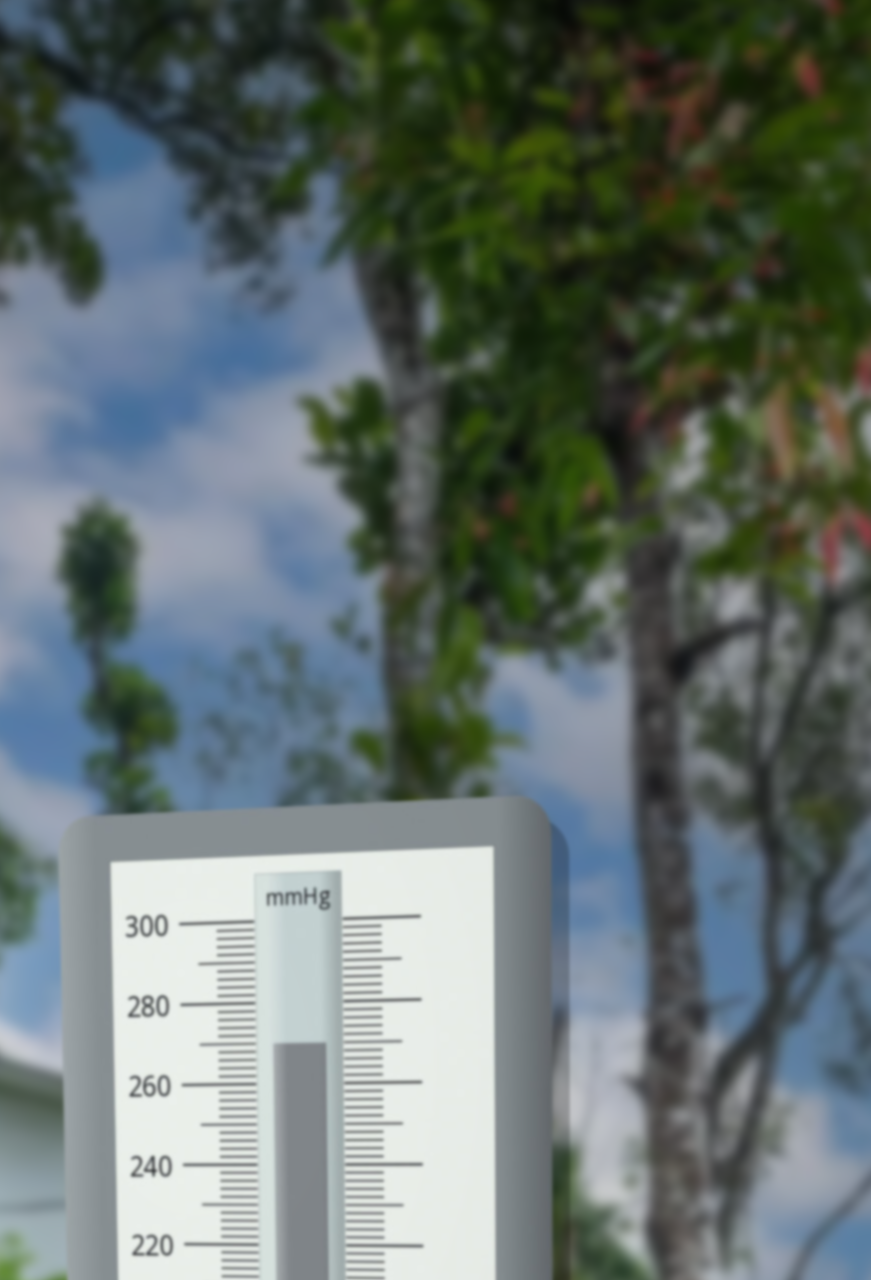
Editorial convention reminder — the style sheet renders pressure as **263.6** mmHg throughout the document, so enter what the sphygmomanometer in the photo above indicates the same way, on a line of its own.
**270** mmHg
